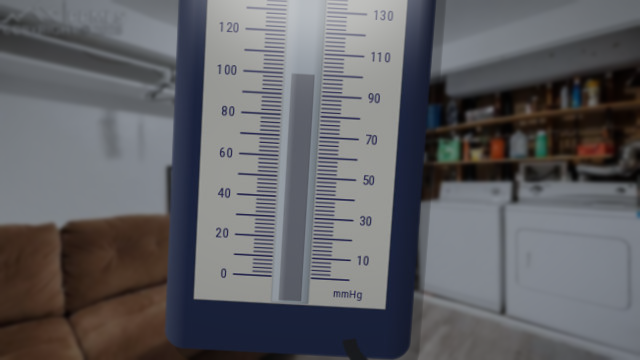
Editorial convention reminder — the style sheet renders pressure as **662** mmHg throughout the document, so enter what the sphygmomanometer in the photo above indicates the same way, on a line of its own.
**100** mmHg
